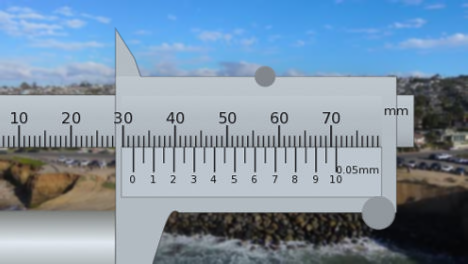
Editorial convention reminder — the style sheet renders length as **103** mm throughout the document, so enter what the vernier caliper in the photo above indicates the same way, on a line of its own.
**32.0** mm
